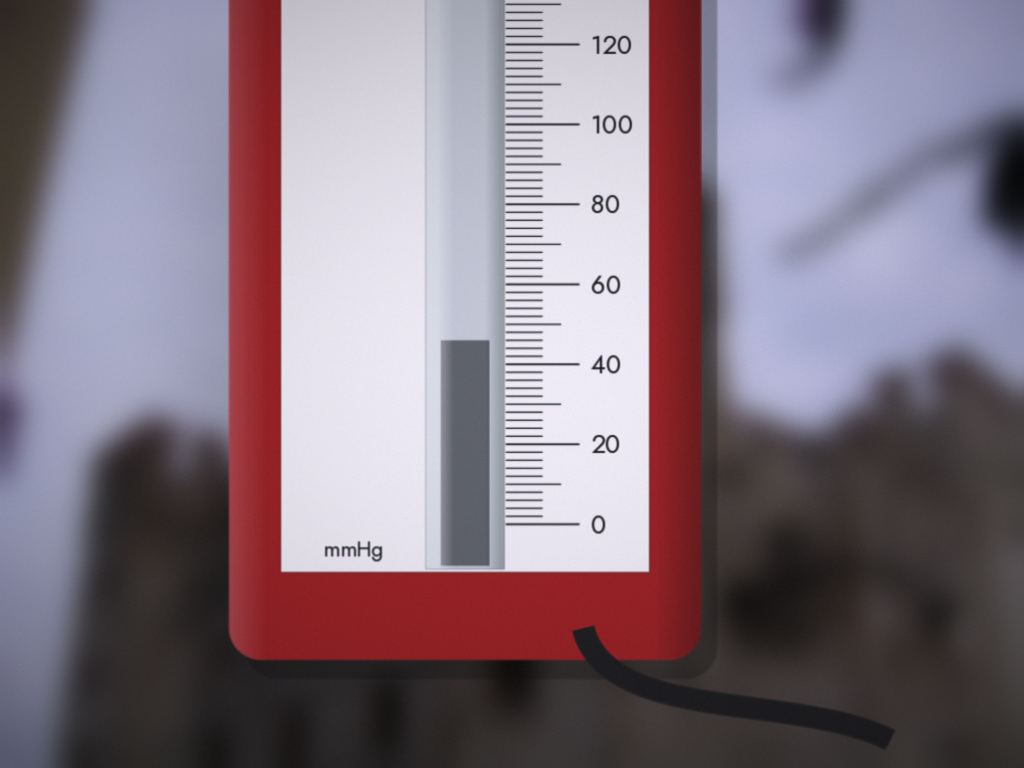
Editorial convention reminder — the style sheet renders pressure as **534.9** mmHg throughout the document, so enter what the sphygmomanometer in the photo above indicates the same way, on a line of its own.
**46** mmHg
